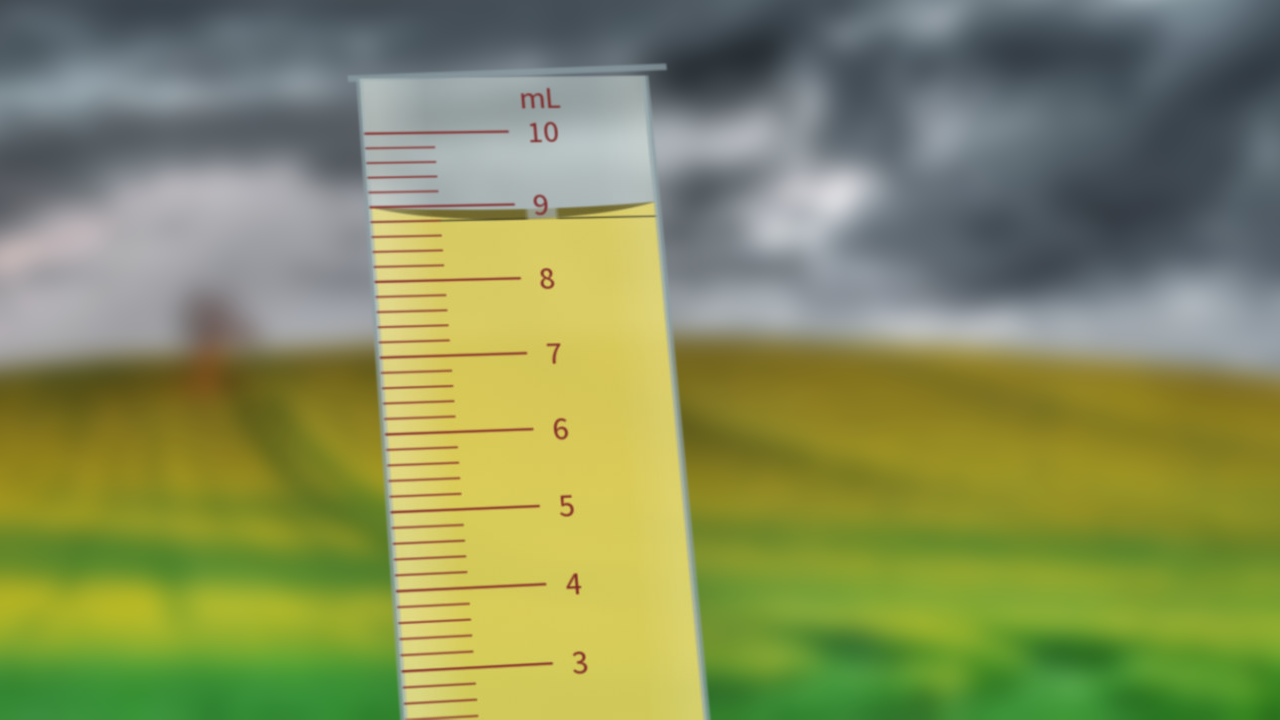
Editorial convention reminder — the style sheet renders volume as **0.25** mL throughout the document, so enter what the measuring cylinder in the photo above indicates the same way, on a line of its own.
**8.8** mL
